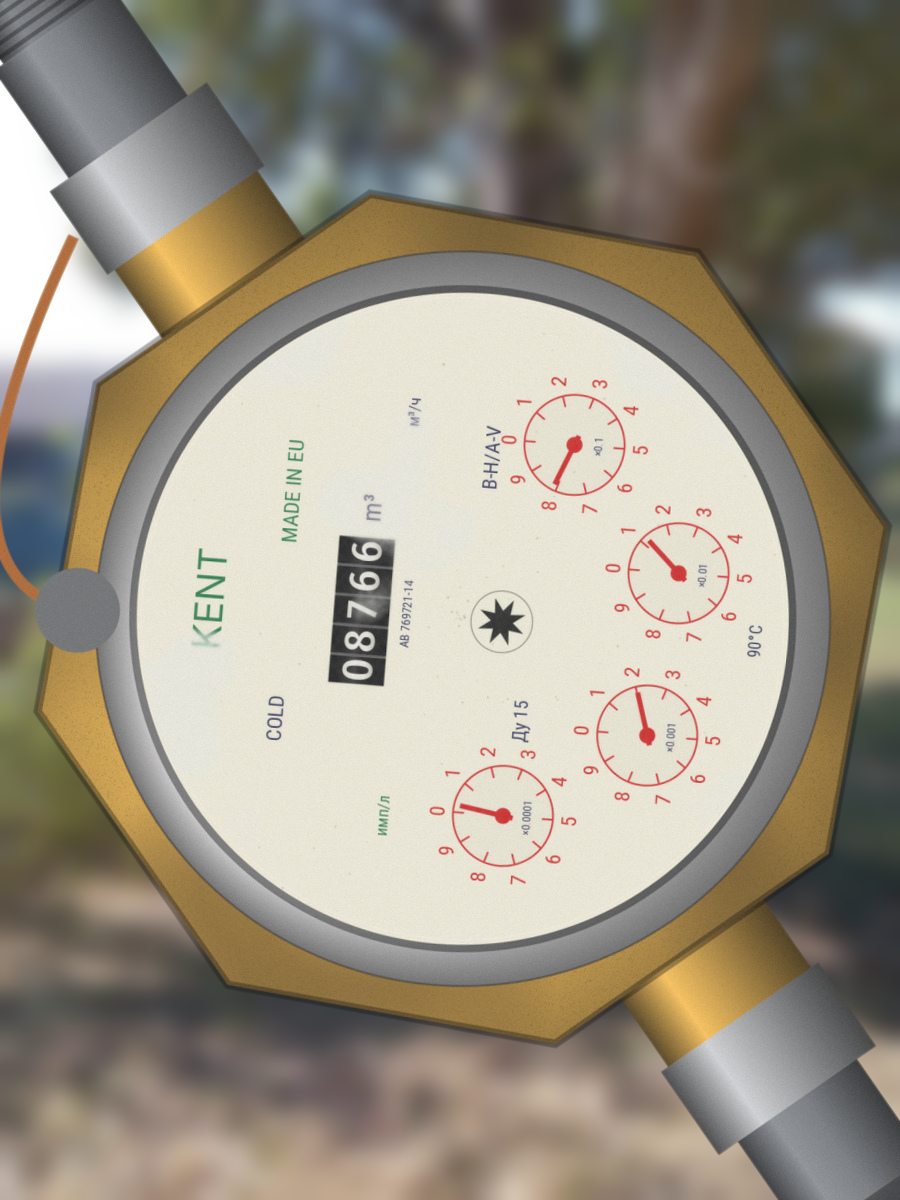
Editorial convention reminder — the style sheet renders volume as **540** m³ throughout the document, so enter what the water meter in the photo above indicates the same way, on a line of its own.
**8766.8120** m³
